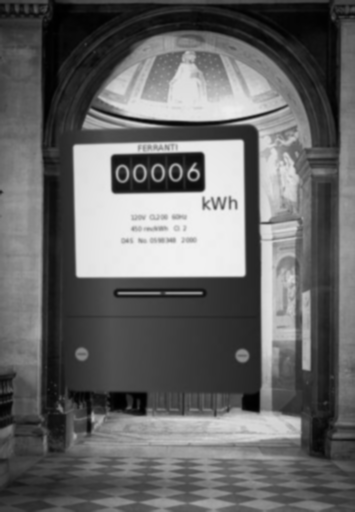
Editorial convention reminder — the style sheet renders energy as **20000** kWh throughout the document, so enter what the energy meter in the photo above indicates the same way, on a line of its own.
**6** kWh
